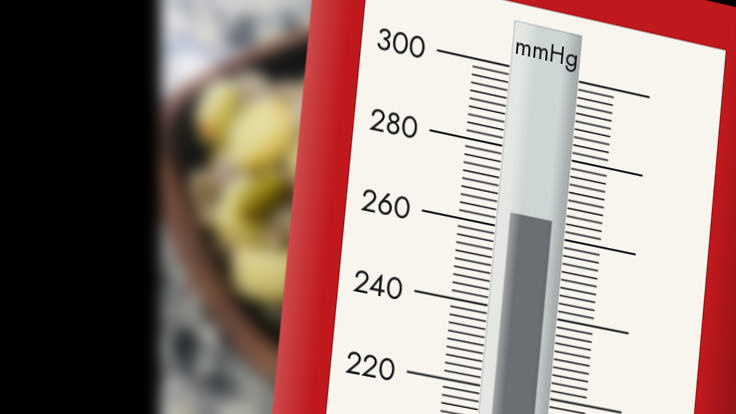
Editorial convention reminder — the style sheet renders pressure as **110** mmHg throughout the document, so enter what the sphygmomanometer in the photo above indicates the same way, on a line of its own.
**264** mmHg
